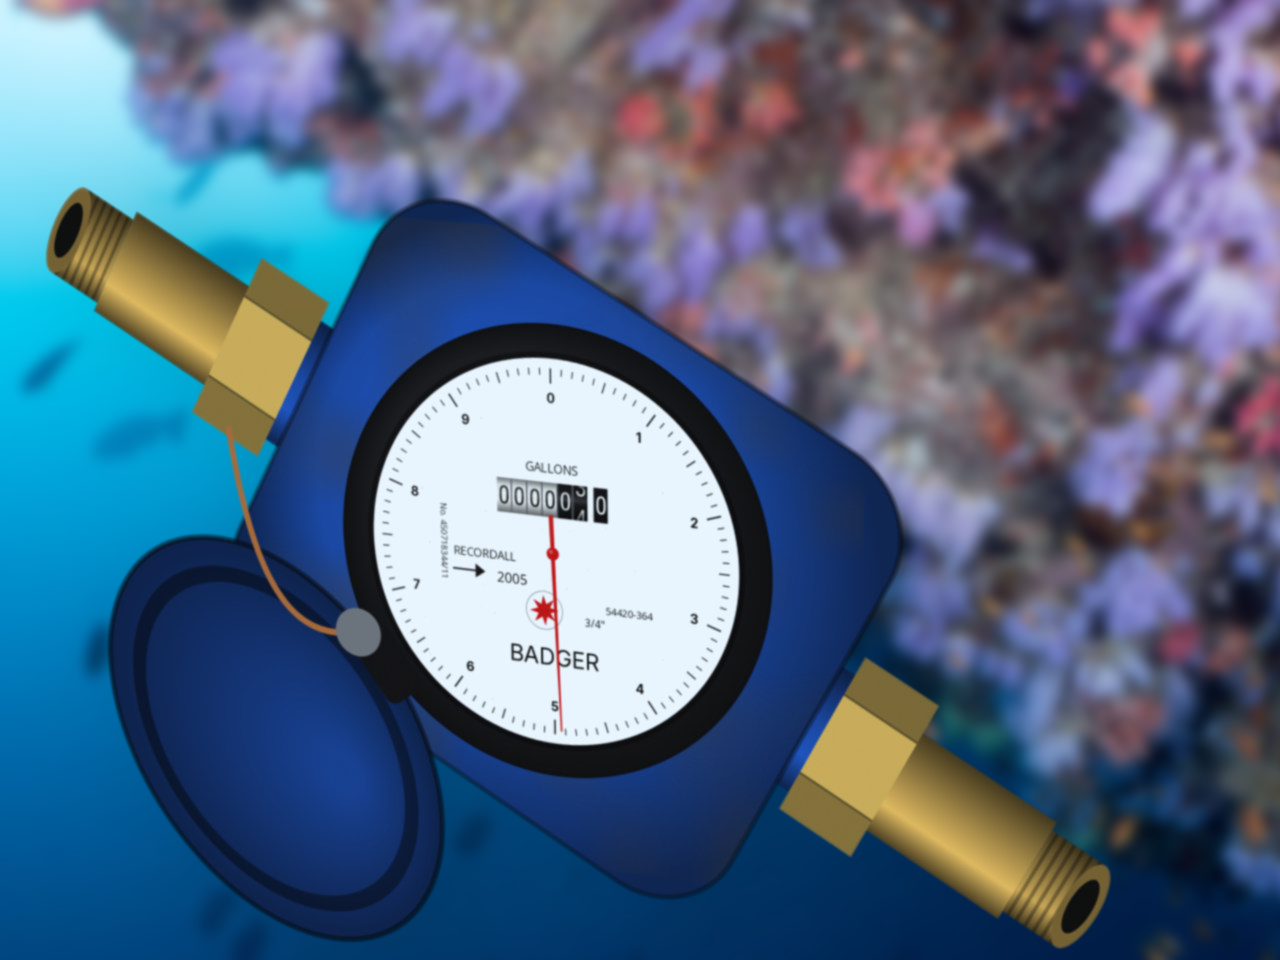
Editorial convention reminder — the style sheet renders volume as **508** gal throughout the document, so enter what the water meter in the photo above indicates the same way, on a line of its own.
**34.9** gal
